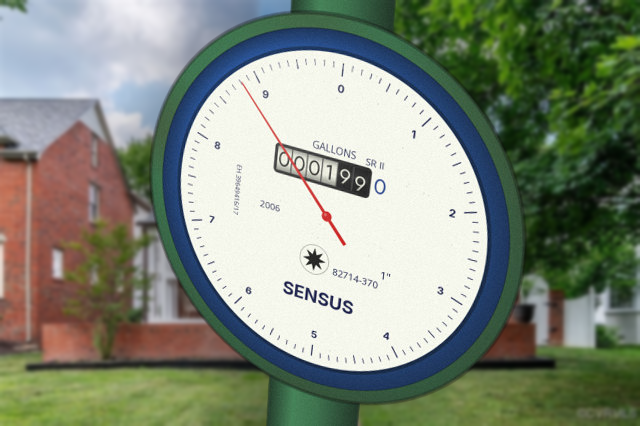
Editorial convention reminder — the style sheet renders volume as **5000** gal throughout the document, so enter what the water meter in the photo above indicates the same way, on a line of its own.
**1988.8** gal
